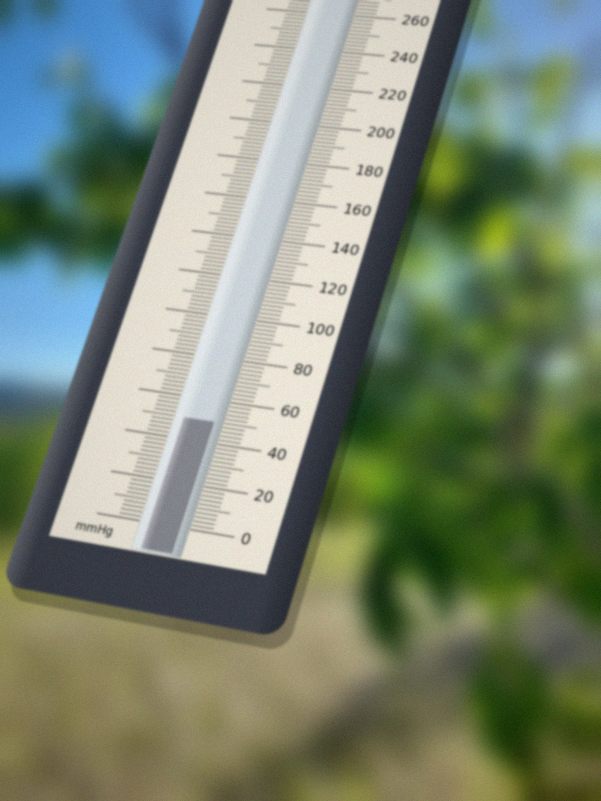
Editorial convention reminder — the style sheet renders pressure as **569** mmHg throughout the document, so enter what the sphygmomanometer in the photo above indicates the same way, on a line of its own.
**50** mmHg
